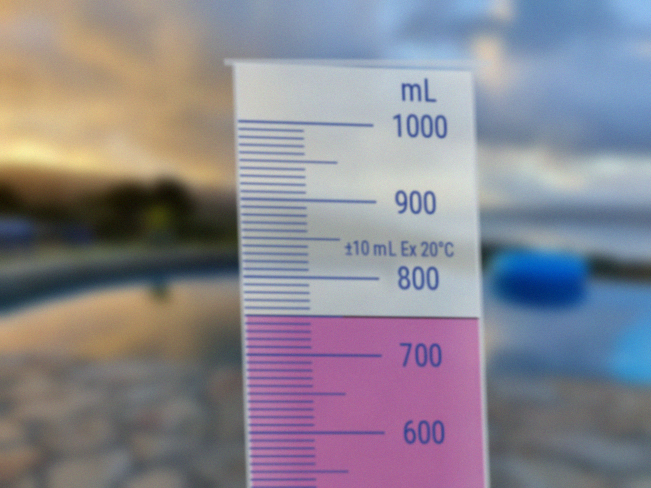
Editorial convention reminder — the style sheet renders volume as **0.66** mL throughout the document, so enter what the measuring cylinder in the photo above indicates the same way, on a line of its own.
**750** mL
